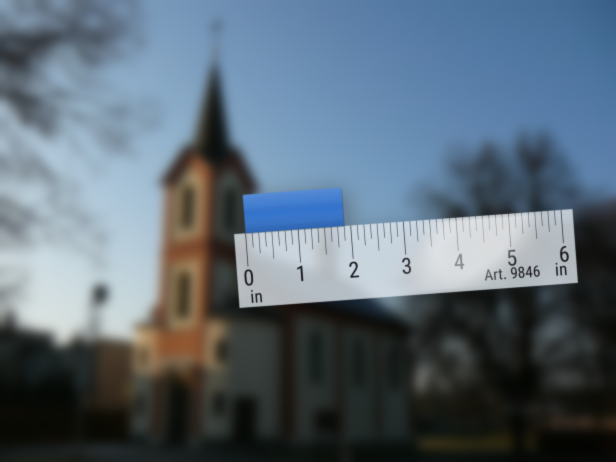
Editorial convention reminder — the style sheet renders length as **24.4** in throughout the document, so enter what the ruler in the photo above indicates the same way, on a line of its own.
**1.875** in
